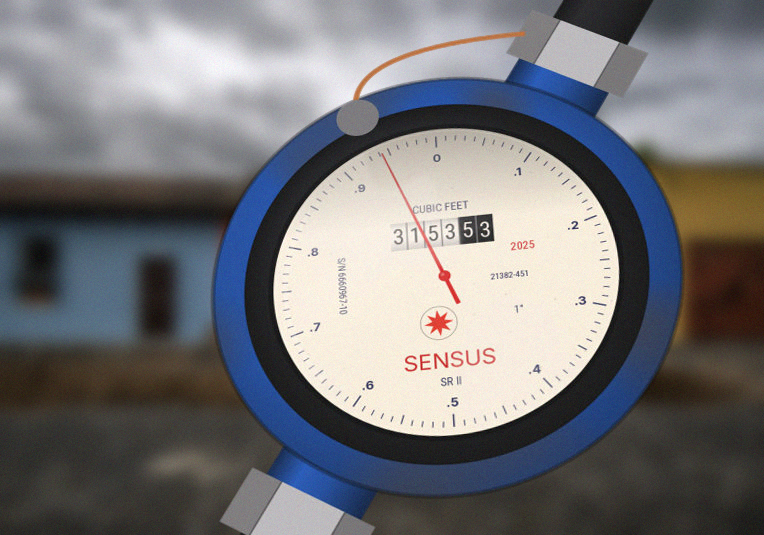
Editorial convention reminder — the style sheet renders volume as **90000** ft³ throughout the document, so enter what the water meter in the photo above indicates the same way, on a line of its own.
**315352.94** ft³
